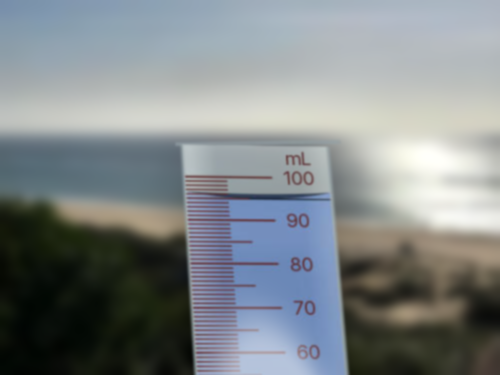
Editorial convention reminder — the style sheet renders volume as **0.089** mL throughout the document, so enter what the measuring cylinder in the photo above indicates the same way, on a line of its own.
**95** mL
